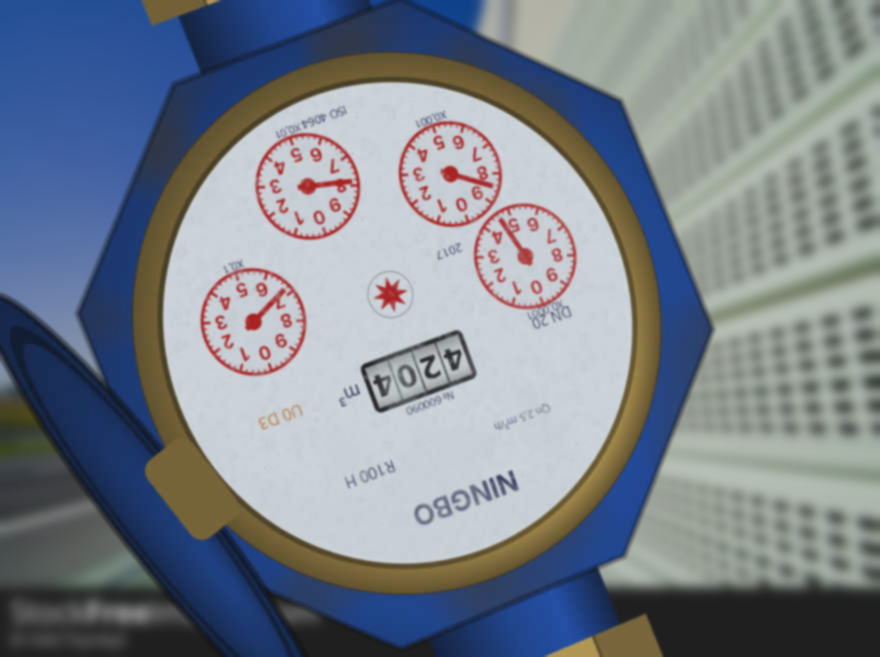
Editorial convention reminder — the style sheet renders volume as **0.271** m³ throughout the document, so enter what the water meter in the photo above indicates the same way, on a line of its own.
**4204.6784** m³
